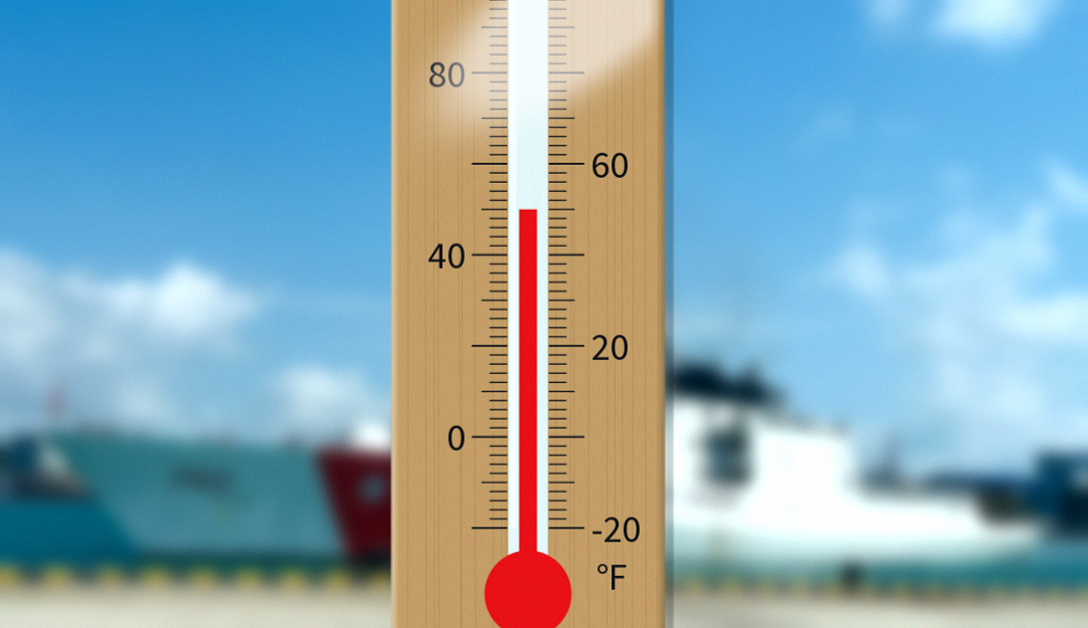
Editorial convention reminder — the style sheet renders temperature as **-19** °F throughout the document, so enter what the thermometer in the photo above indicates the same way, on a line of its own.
**50** °F
